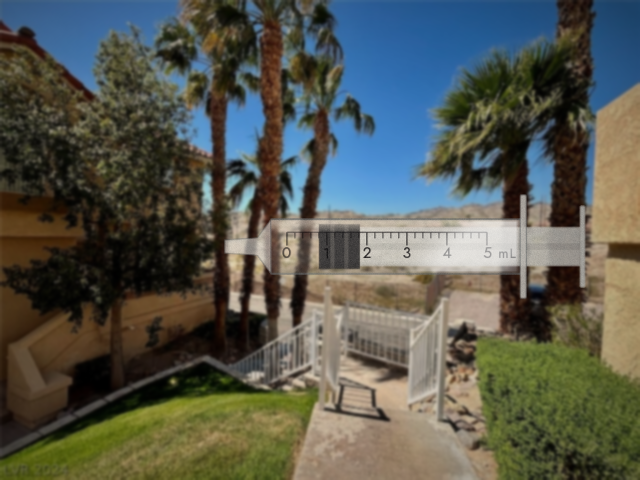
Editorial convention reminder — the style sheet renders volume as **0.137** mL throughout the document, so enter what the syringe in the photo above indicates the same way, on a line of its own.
**0.8** mL
